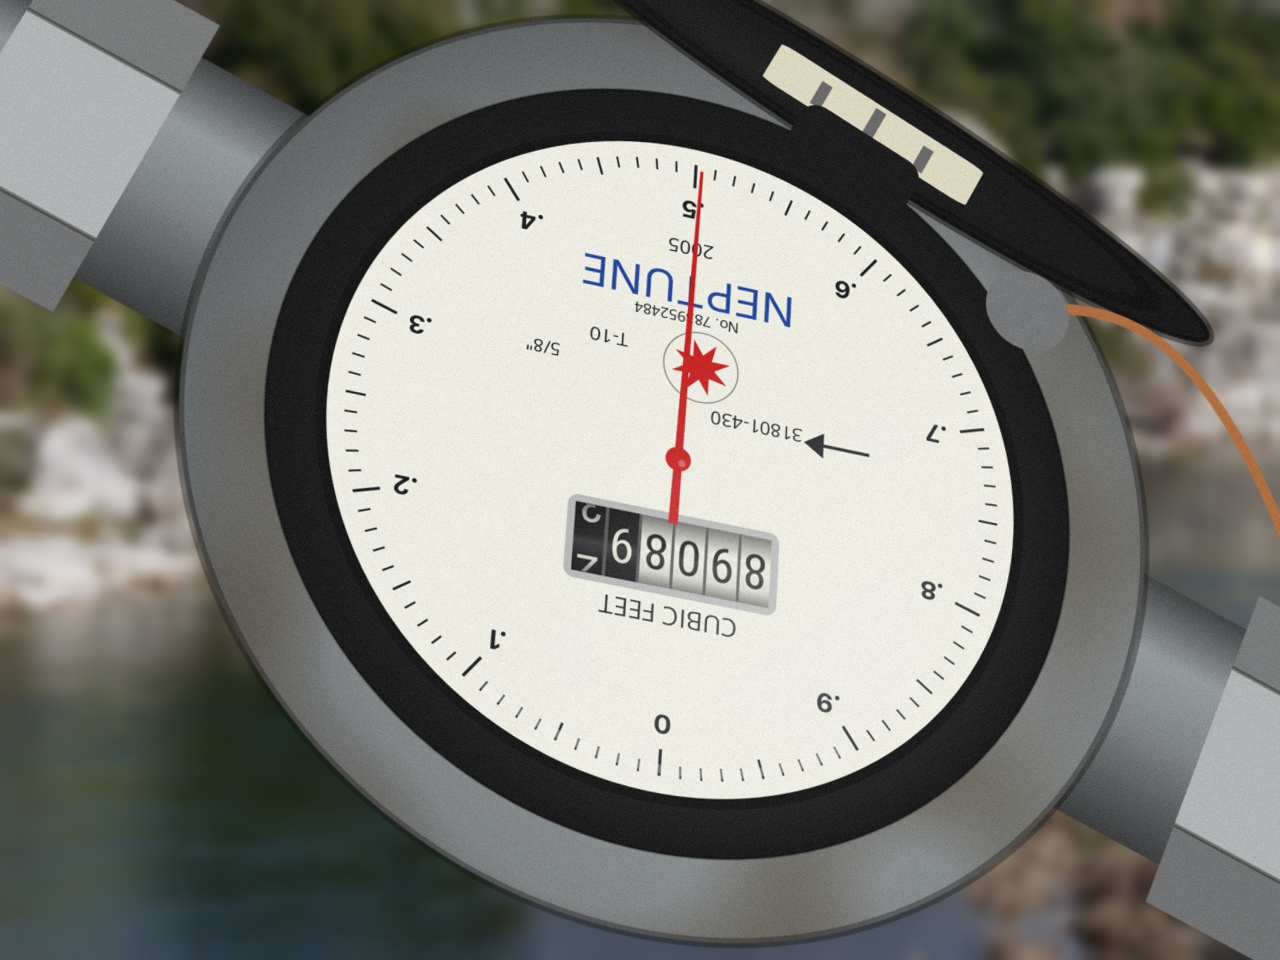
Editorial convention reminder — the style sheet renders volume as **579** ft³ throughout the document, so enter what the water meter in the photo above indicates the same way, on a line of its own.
**890892.50** ft³
